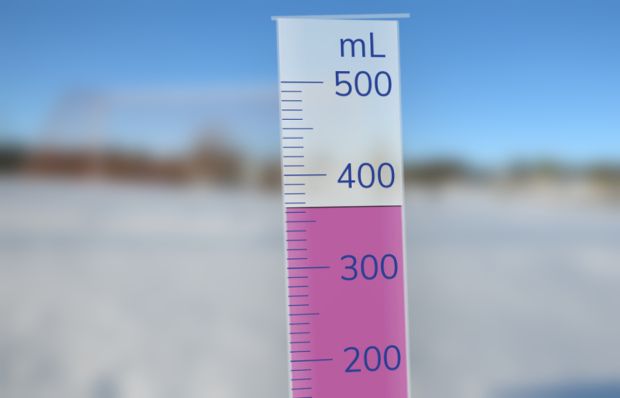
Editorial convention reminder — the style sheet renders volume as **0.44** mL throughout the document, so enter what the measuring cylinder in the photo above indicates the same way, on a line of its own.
**365** mL
